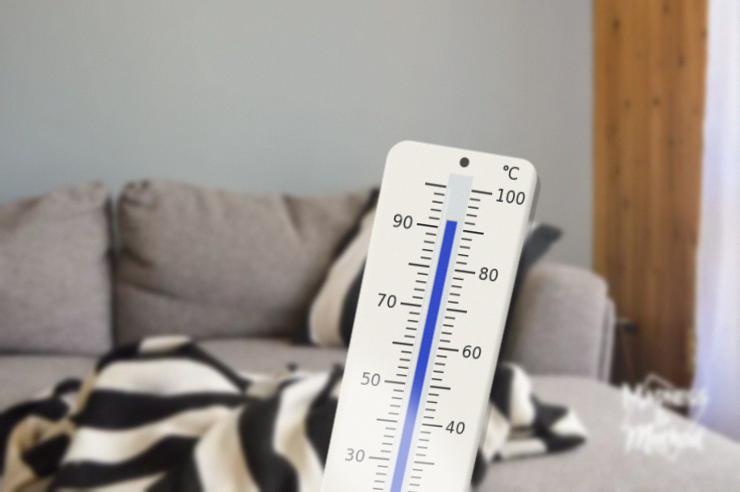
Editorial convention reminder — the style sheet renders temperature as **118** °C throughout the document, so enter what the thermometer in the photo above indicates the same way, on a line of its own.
**92** °C
